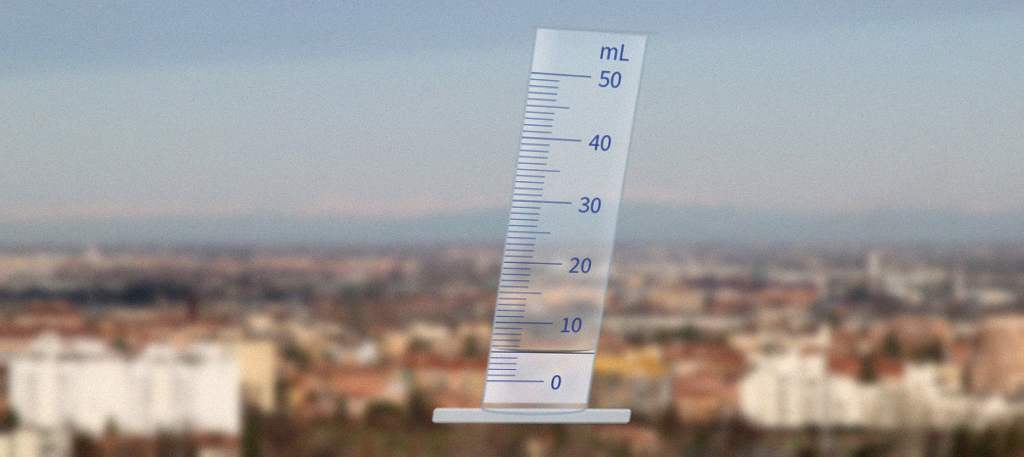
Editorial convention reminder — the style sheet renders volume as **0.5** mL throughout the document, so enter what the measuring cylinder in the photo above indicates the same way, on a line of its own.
**5** mL
